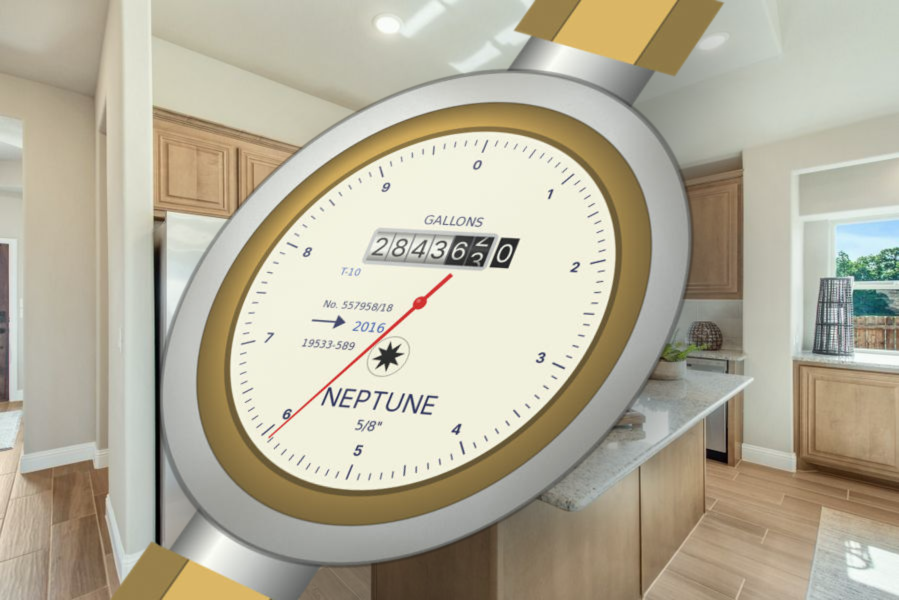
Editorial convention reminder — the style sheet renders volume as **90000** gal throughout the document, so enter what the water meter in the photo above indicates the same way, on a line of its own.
**2843625.9** gal
